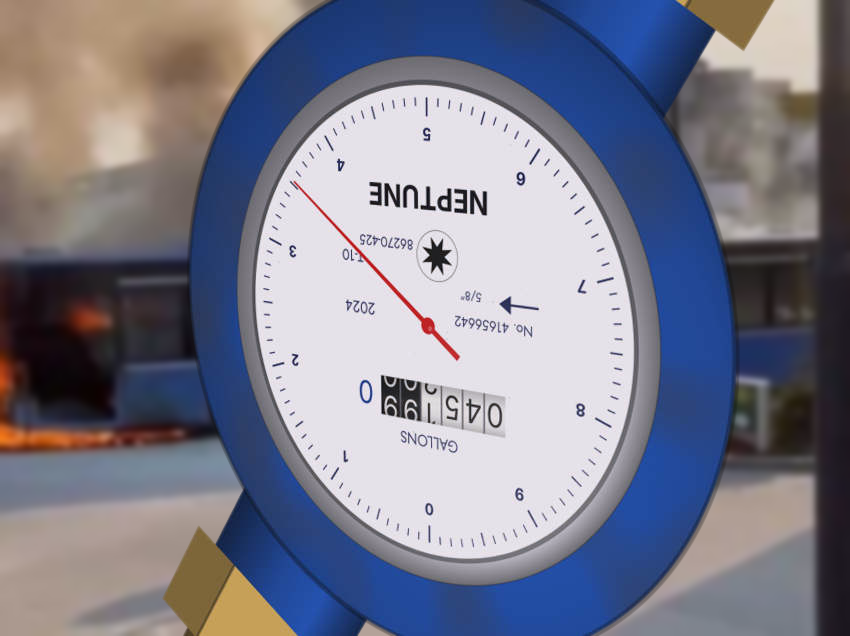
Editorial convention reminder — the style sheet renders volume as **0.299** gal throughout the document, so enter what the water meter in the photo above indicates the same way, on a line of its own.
**451993.5** gal
